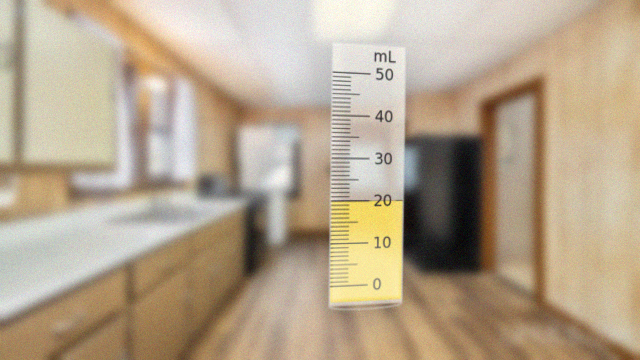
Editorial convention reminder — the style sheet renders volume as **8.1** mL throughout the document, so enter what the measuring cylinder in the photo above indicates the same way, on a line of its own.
**20** mL
